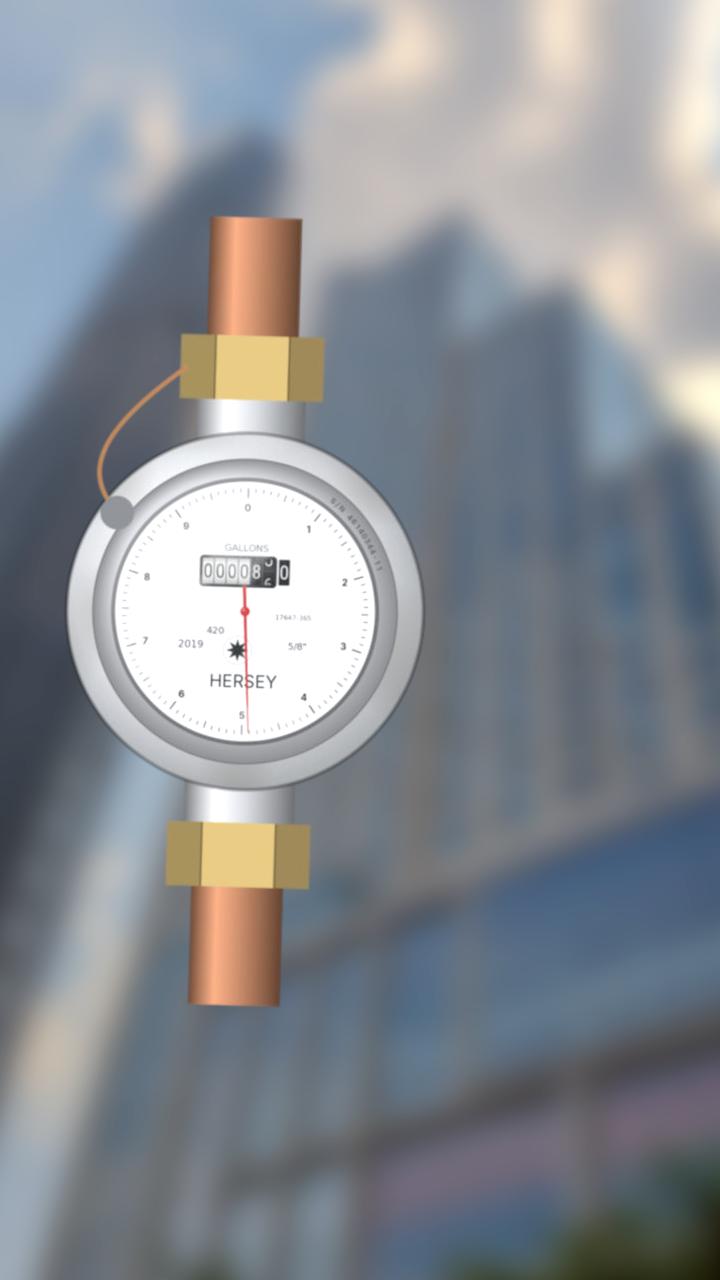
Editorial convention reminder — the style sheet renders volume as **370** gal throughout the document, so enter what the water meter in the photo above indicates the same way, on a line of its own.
**854.9** gal
